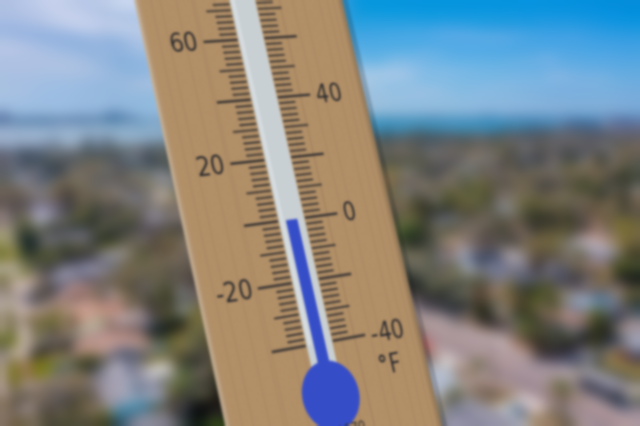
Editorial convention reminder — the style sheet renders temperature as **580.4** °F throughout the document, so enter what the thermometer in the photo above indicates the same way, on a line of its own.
**0** °F
